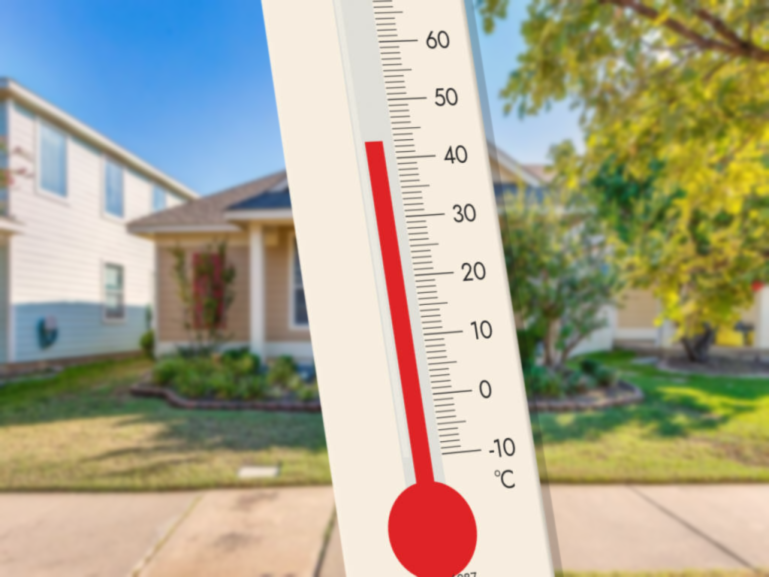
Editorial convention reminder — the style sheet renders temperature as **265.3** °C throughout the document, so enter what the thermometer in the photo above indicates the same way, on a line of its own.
**43** °C
